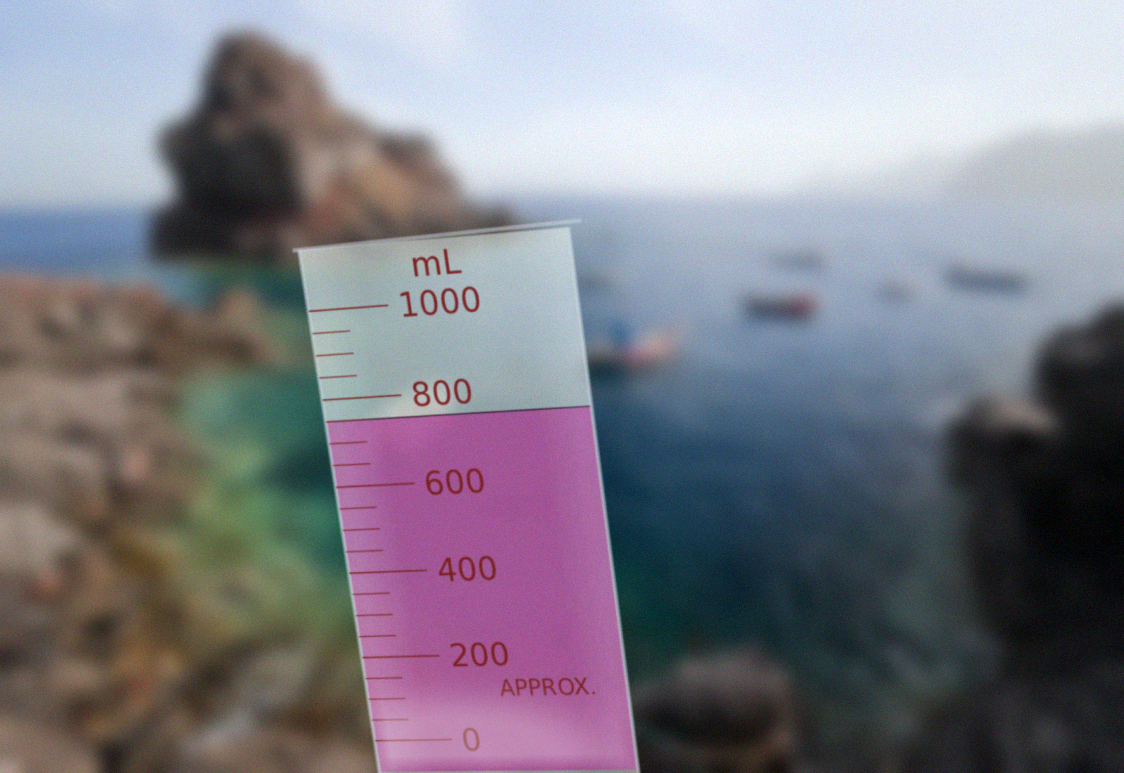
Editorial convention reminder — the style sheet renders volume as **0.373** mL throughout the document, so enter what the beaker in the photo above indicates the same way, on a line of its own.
**750** mL
